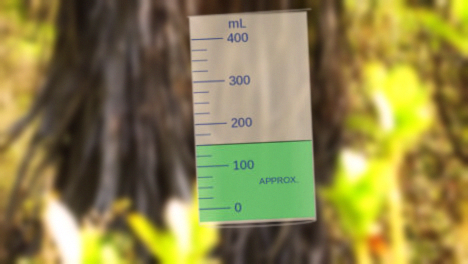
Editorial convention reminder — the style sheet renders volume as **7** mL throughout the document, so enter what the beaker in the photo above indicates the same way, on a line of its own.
**150** mL
